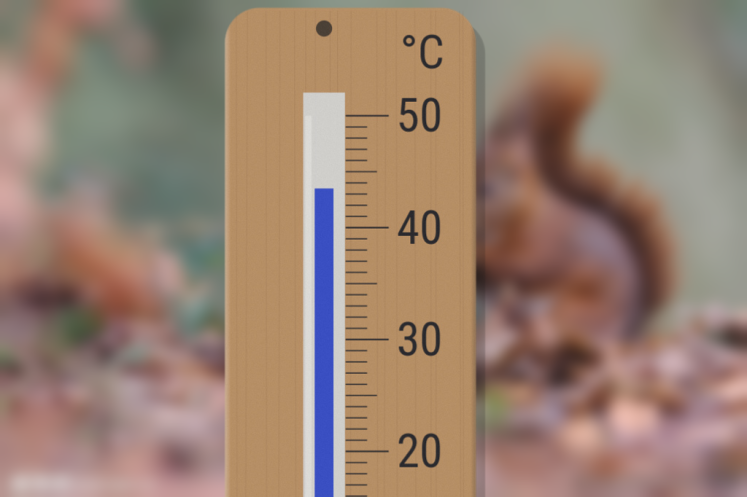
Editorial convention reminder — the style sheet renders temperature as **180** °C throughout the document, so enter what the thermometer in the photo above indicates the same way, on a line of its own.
**43.5** °C
